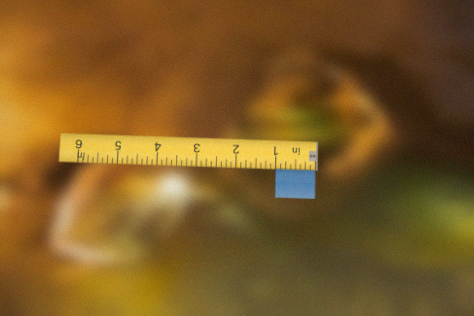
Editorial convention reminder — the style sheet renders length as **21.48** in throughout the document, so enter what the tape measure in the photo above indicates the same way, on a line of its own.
**1** in
